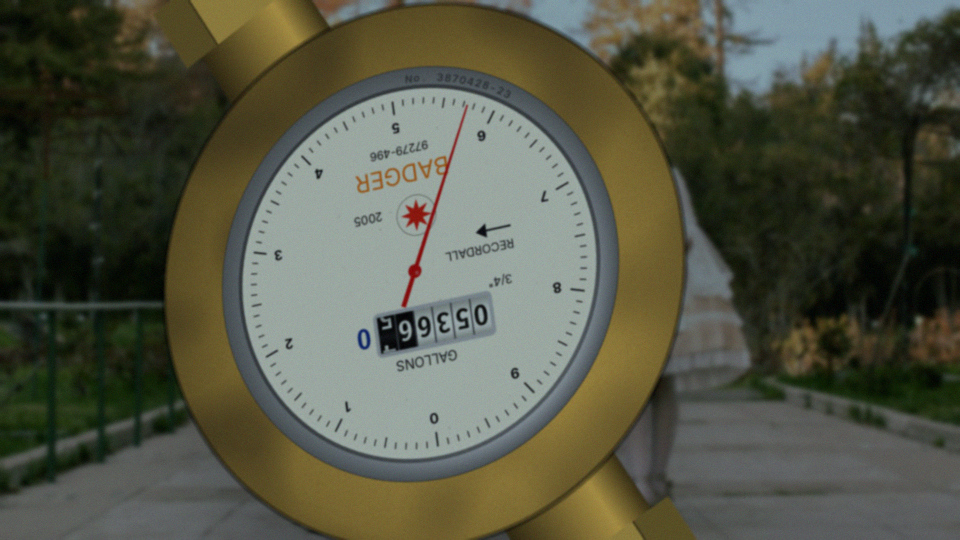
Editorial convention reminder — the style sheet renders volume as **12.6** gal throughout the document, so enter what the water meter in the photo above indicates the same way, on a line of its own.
**536645.7** gal
